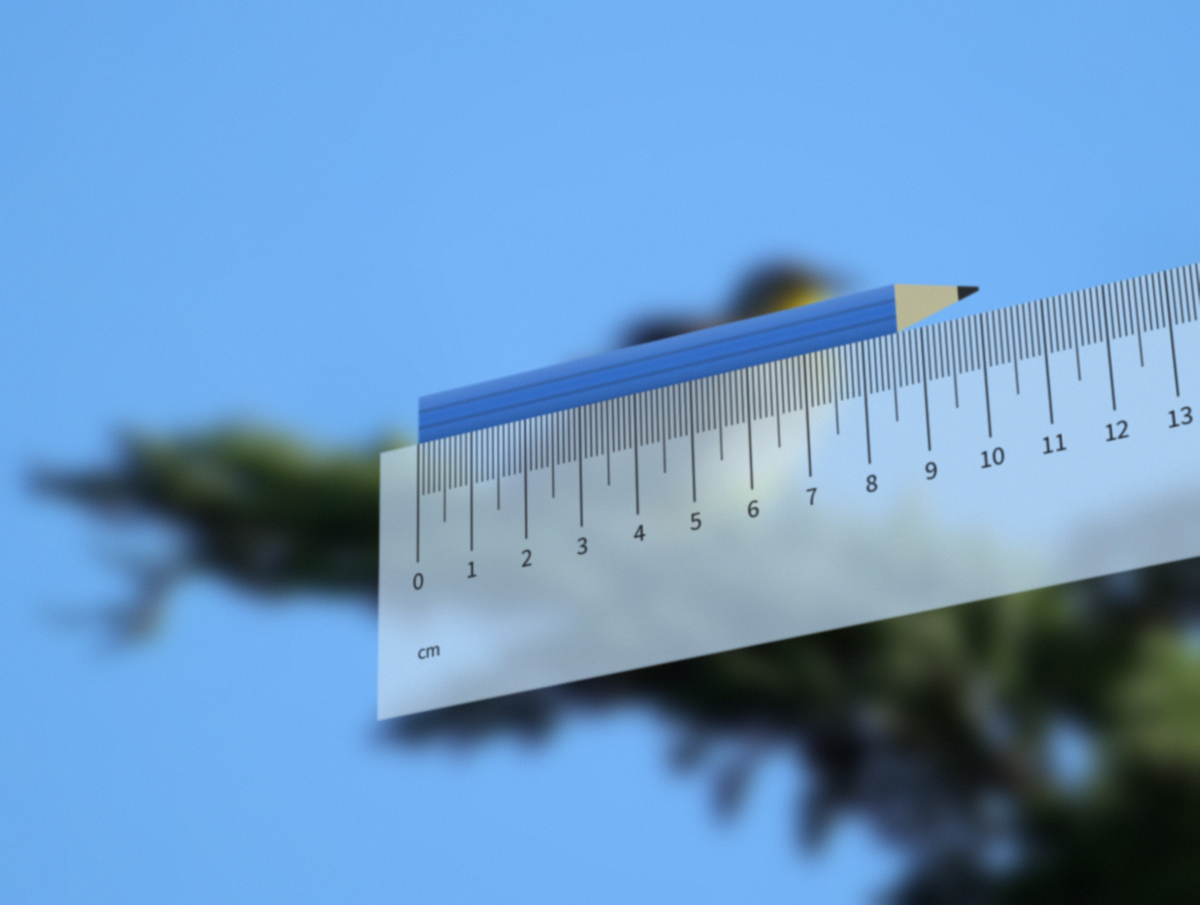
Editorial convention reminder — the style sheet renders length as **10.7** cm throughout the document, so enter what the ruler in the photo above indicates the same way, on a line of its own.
**10** cm
